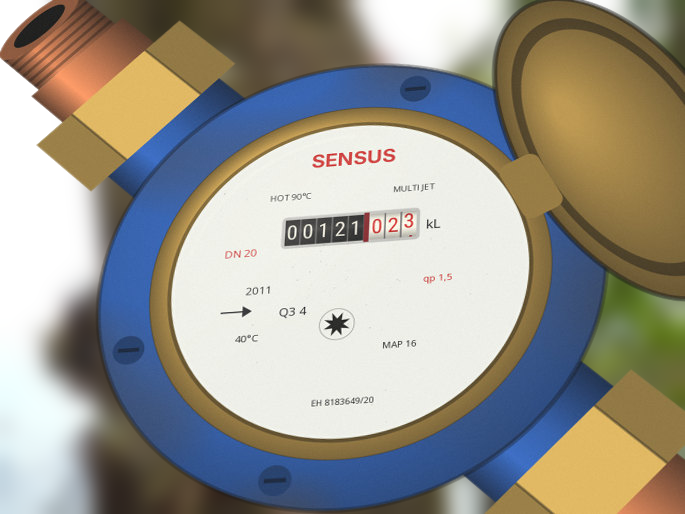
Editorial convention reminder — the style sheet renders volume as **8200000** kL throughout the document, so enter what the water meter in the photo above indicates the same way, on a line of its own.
**121.023** kL
